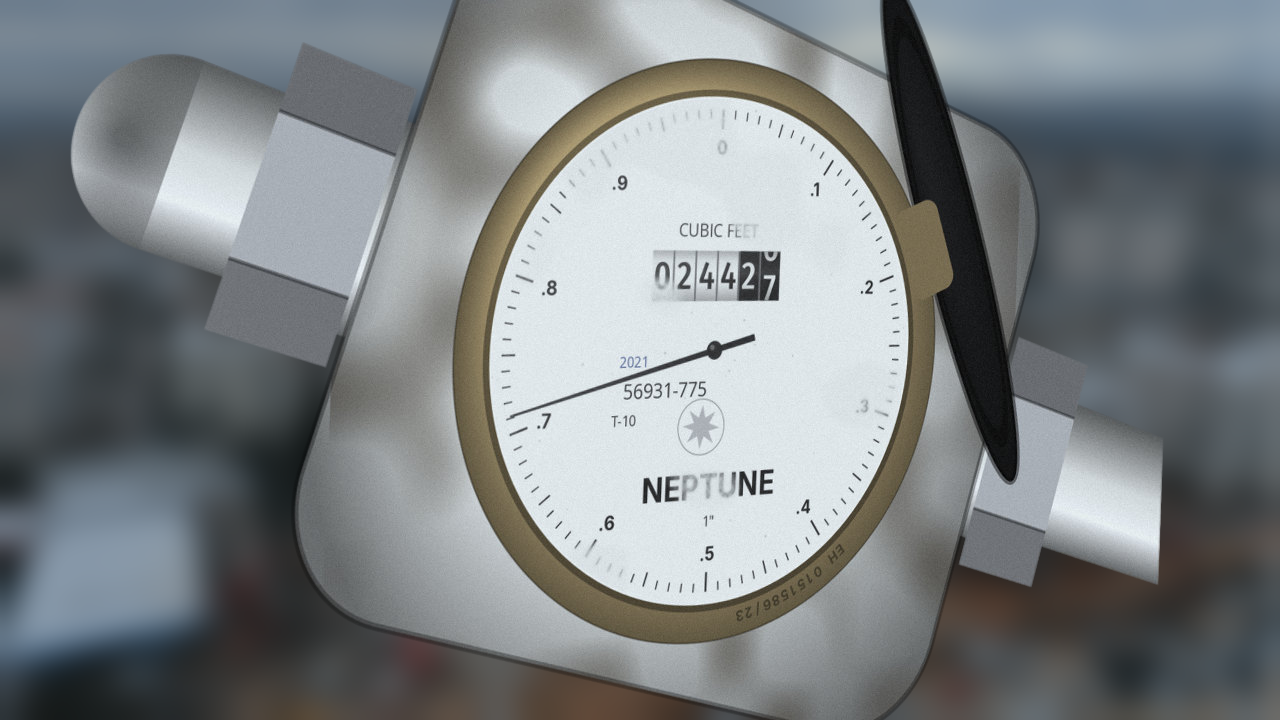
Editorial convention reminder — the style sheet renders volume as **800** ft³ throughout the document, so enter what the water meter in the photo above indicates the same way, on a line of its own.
**24426.71** ft³
